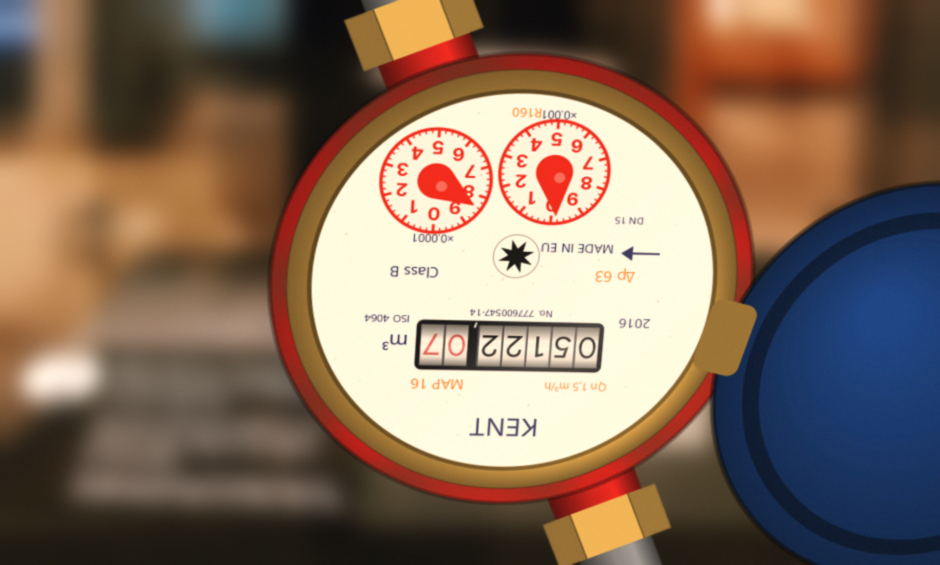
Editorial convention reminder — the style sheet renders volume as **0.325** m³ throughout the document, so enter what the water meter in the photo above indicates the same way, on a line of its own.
**5122.0698** m³
